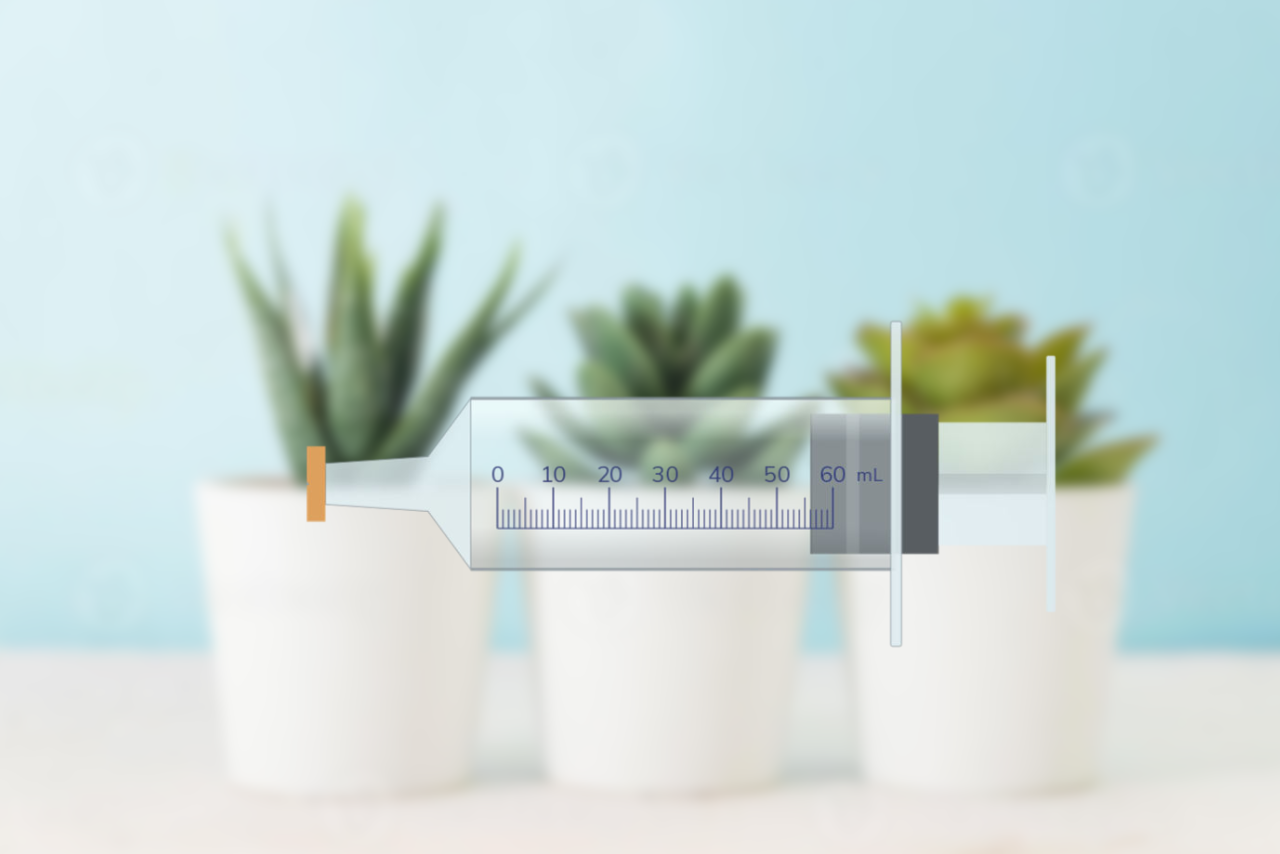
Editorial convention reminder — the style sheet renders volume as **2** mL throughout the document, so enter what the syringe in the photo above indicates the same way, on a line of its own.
**56** mL
